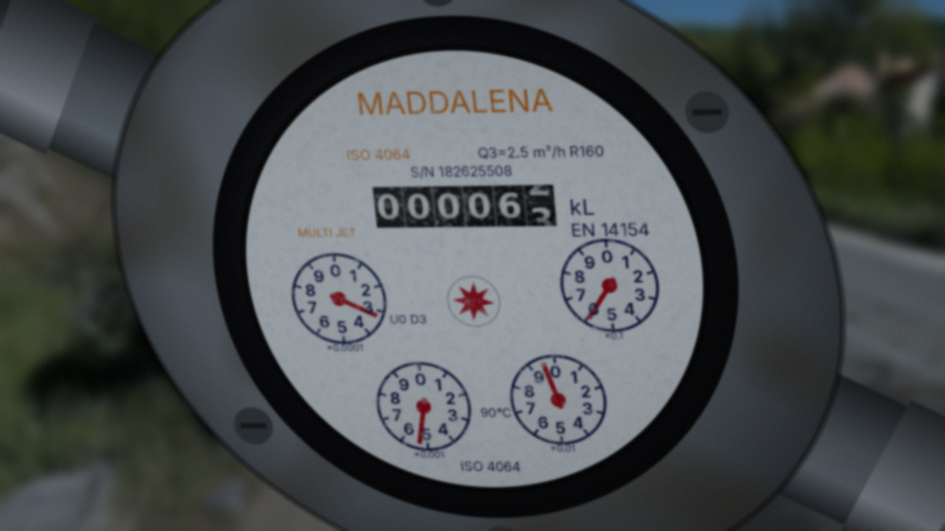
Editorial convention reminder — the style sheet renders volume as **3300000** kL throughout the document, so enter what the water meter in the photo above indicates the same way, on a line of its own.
**62.5953** kL
